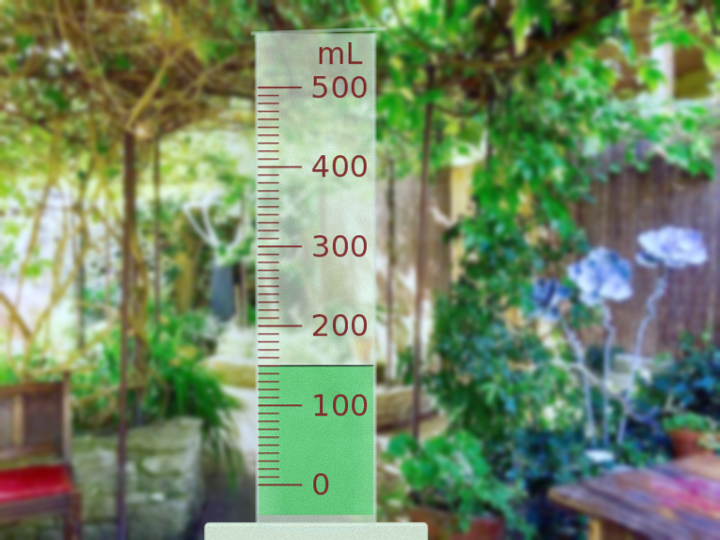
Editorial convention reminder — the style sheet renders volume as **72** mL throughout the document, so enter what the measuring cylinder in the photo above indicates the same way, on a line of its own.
**150** mL
